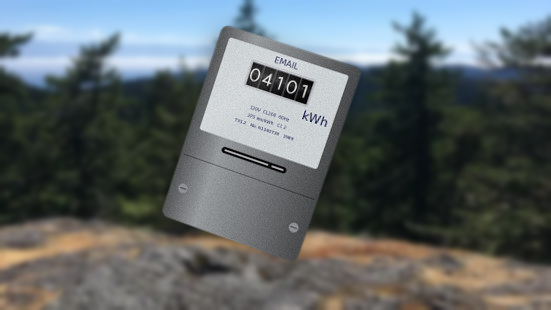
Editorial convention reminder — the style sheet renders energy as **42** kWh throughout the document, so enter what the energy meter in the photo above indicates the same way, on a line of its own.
**4101** kWh
